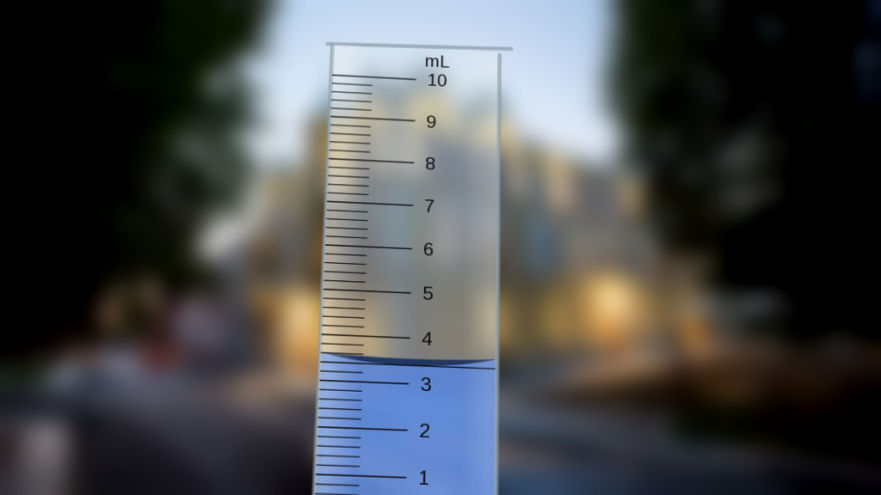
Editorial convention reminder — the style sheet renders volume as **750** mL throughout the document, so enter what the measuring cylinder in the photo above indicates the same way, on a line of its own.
**3.4** mL
